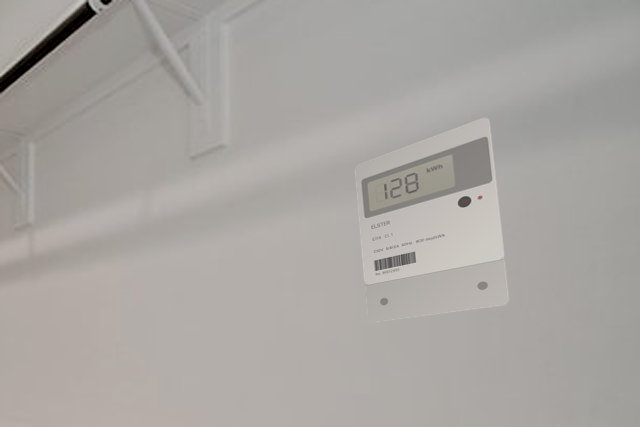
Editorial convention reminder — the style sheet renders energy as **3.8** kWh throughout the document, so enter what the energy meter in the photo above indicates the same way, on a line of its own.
**128** kWh
